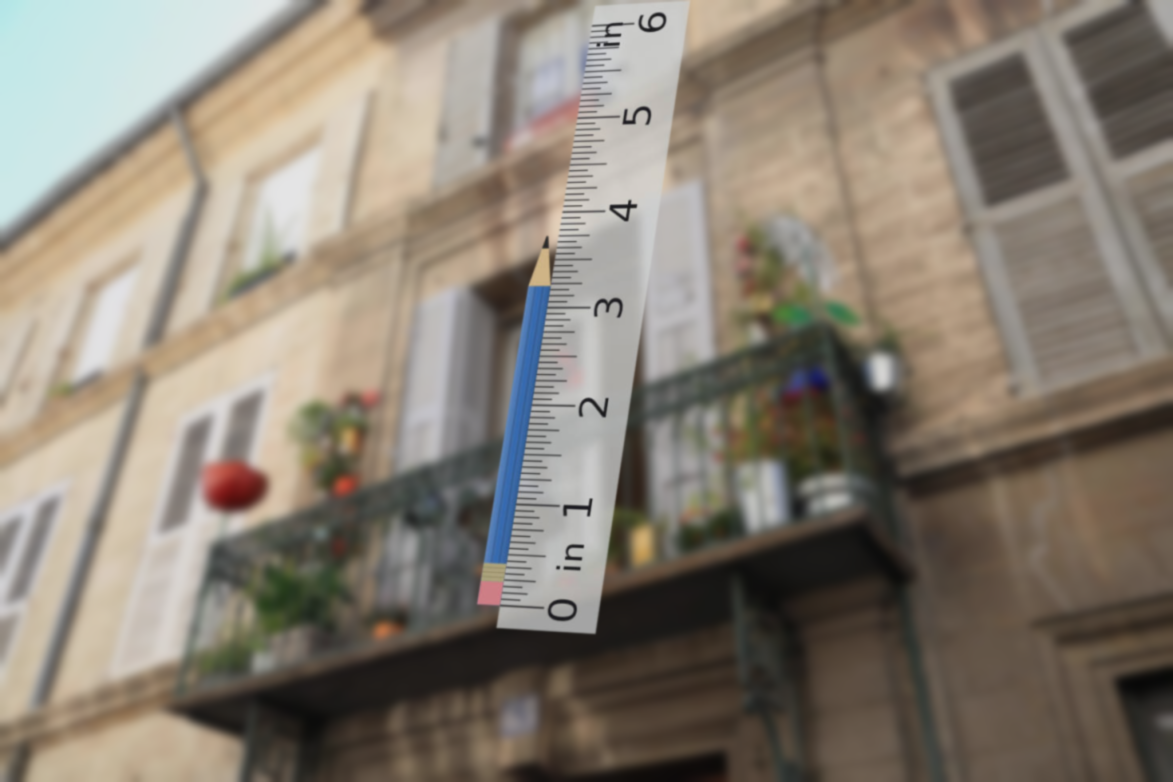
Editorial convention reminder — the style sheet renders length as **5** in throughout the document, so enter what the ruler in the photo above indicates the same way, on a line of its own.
**3.75** in
